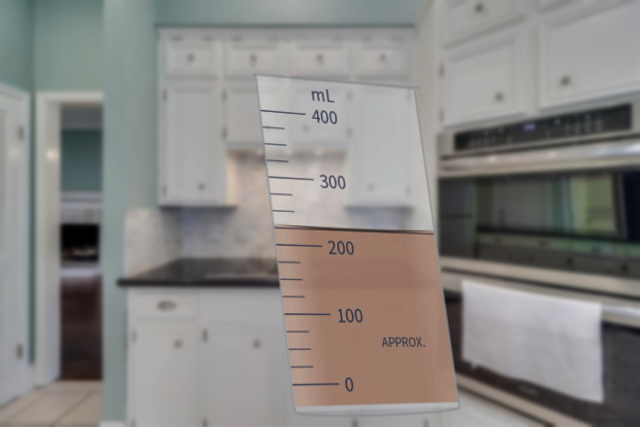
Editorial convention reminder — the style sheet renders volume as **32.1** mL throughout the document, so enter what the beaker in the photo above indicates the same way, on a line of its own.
**225** mL
